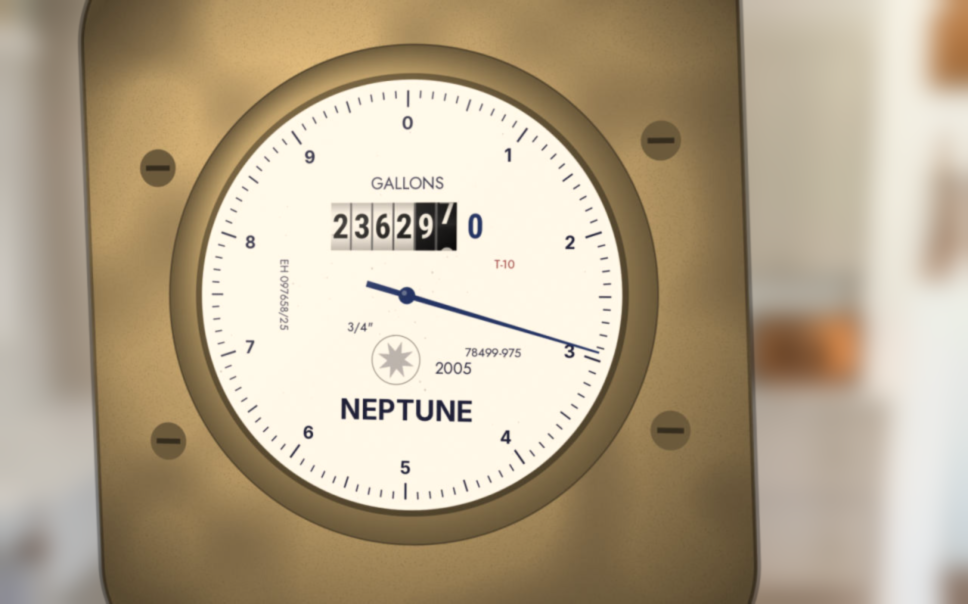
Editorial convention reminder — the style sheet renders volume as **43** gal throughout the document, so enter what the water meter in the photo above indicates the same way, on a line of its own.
**2362972.9** gal
